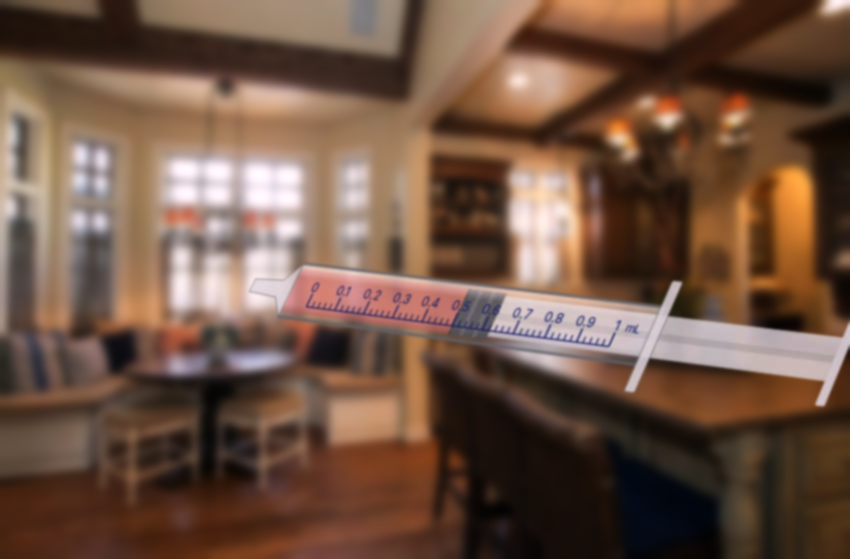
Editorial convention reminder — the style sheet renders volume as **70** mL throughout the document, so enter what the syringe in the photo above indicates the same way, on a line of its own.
**0.5** mL
